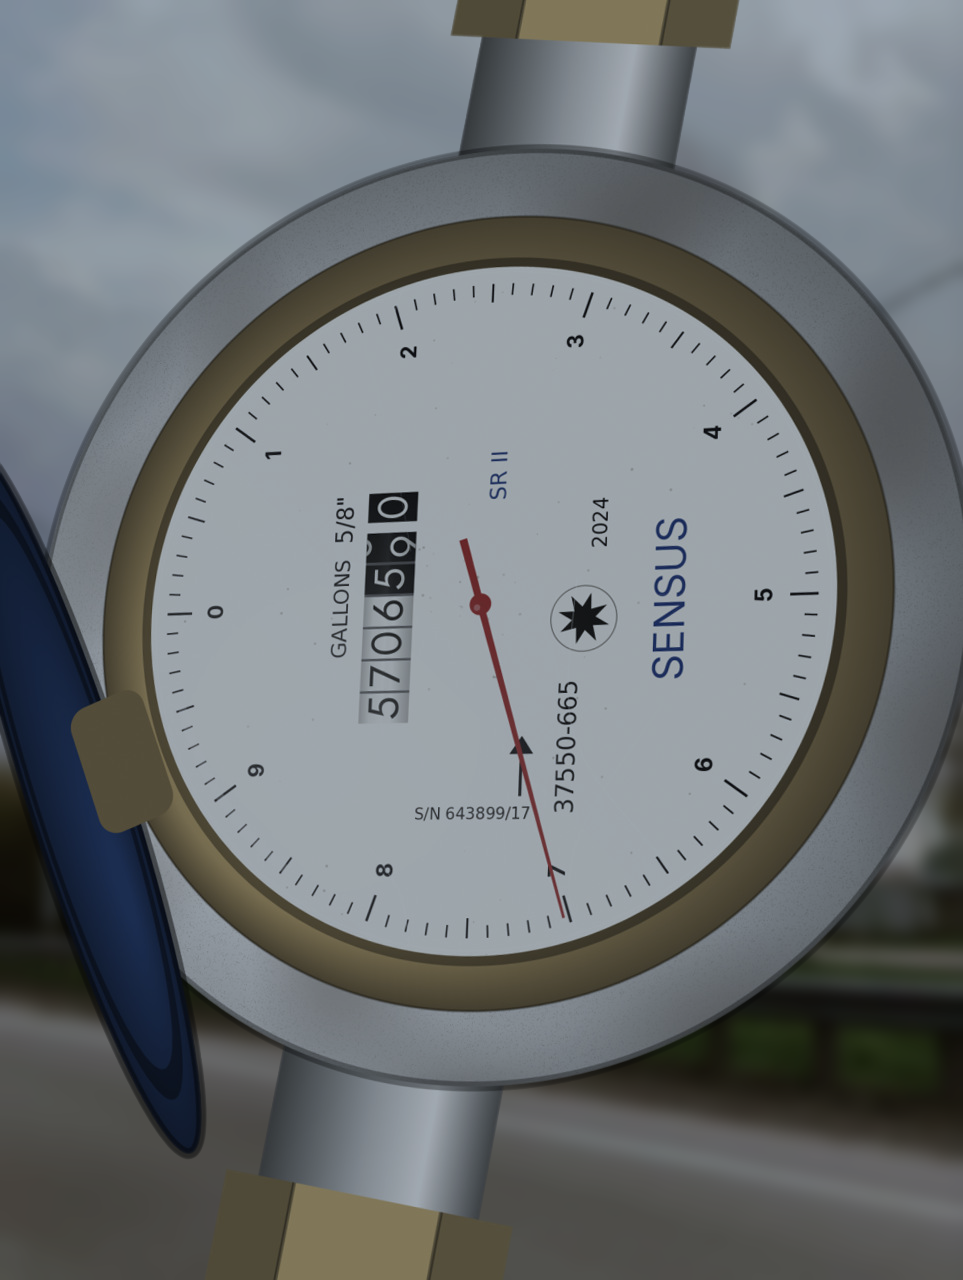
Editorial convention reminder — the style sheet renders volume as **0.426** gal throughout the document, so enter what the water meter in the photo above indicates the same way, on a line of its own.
**5706587.0** gal
